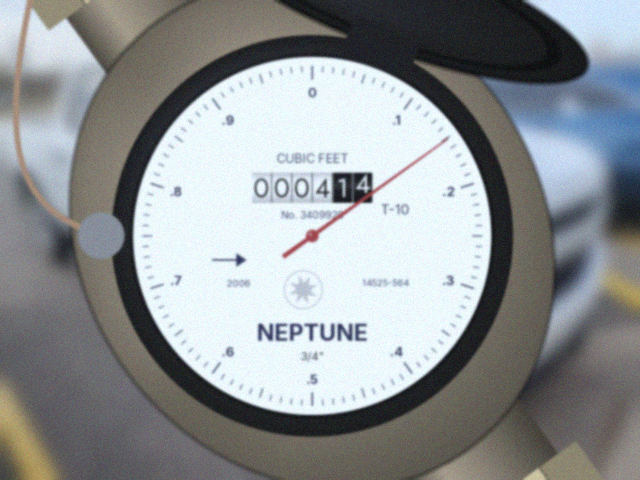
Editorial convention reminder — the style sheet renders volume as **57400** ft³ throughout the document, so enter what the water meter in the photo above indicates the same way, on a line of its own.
**414.15** ft³
